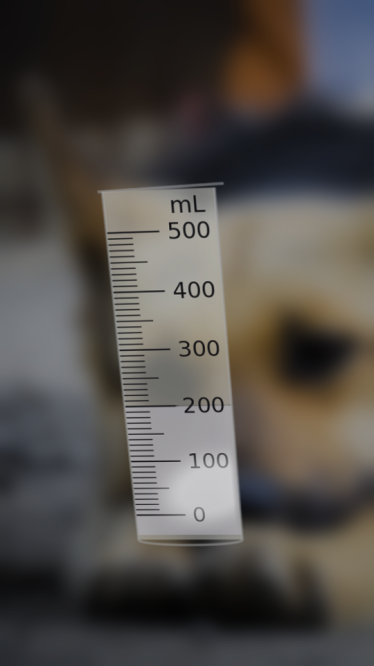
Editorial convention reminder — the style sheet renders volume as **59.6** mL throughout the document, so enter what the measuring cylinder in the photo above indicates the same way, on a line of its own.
**200** mL
